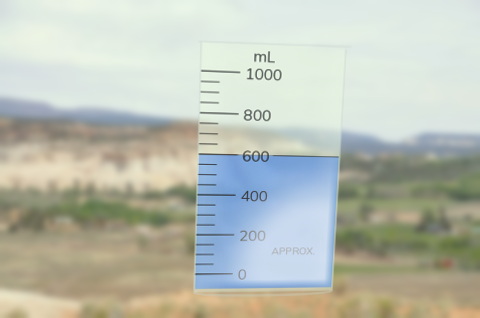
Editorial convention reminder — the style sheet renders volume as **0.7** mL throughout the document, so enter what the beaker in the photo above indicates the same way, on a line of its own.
**600** mL
